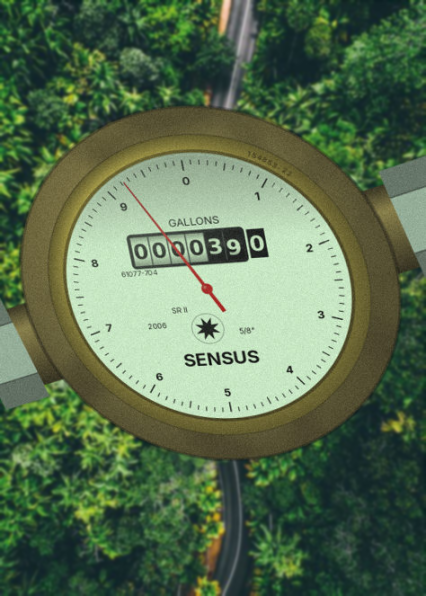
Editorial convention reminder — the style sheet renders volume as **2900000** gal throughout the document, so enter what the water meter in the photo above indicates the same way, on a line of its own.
**389.2** gal
